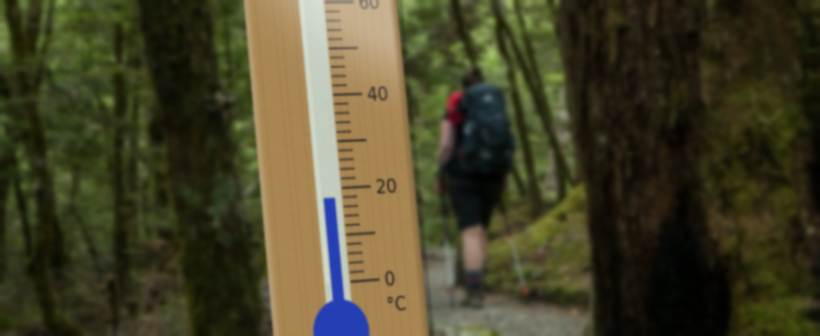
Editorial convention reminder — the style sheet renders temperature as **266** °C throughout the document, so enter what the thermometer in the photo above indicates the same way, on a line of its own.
**18** °C
